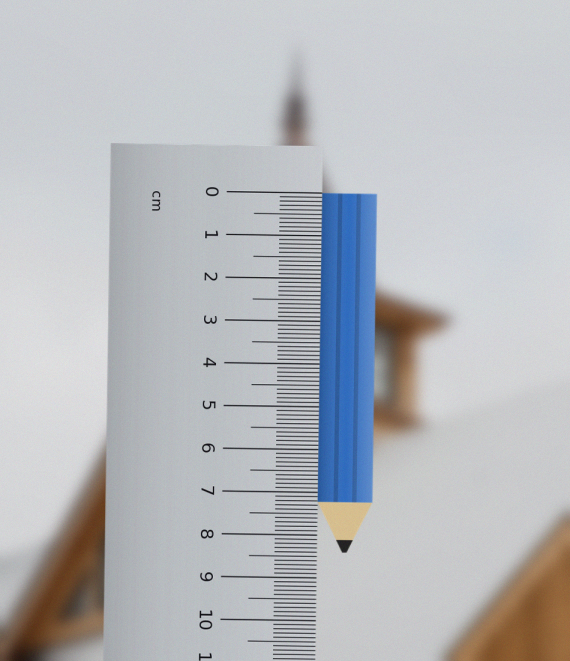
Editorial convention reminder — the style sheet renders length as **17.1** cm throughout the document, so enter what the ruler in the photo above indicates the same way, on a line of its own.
**8.4** cm
